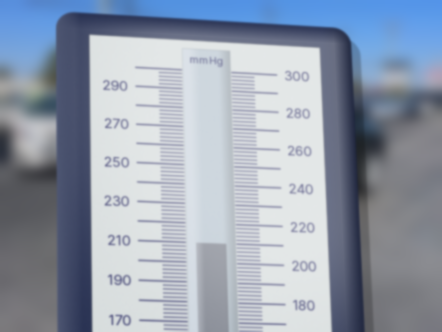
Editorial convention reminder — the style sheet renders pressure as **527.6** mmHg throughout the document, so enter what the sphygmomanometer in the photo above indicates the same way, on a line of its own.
**210** mmHg
